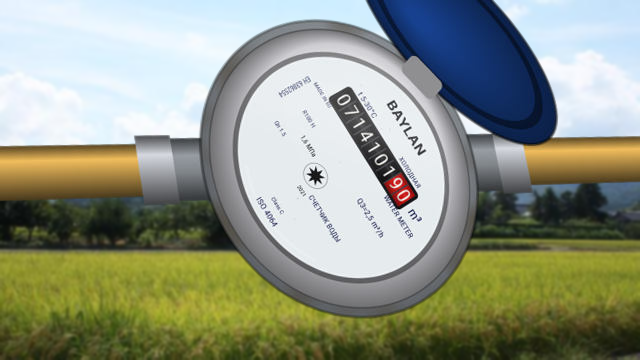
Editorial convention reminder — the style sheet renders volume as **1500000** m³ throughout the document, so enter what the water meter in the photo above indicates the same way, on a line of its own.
**714101.90** m³
